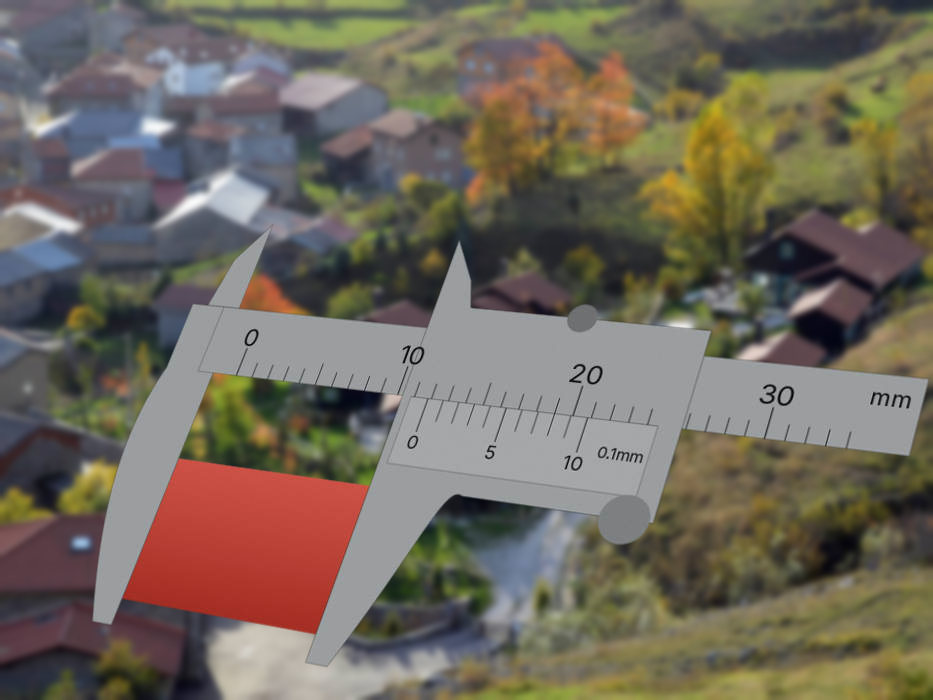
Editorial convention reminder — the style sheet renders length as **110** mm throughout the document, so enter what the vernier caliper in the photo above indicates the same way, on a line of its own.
**11.8** mm
